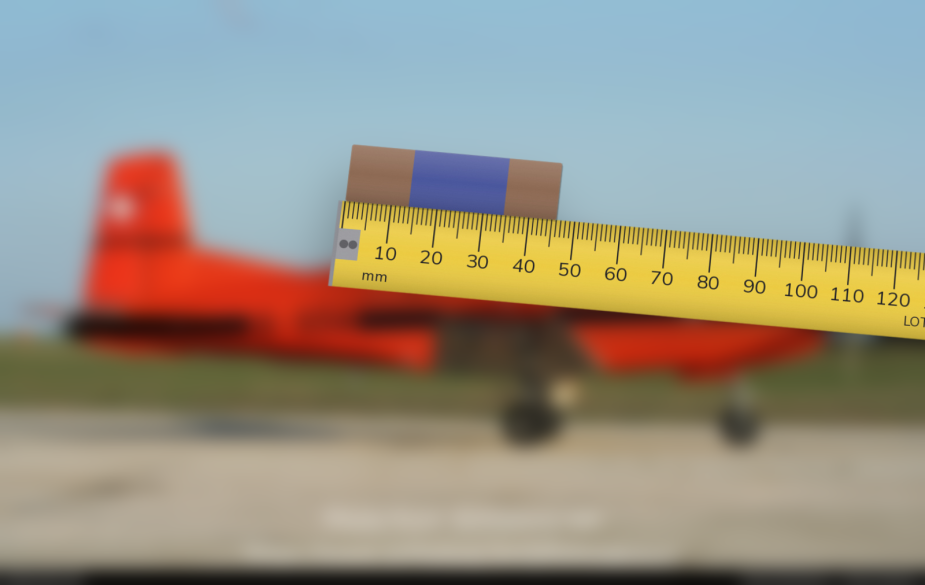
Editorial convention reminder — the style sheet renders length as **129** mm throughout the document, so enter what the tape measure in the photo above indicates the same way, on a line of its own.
**46** mm
